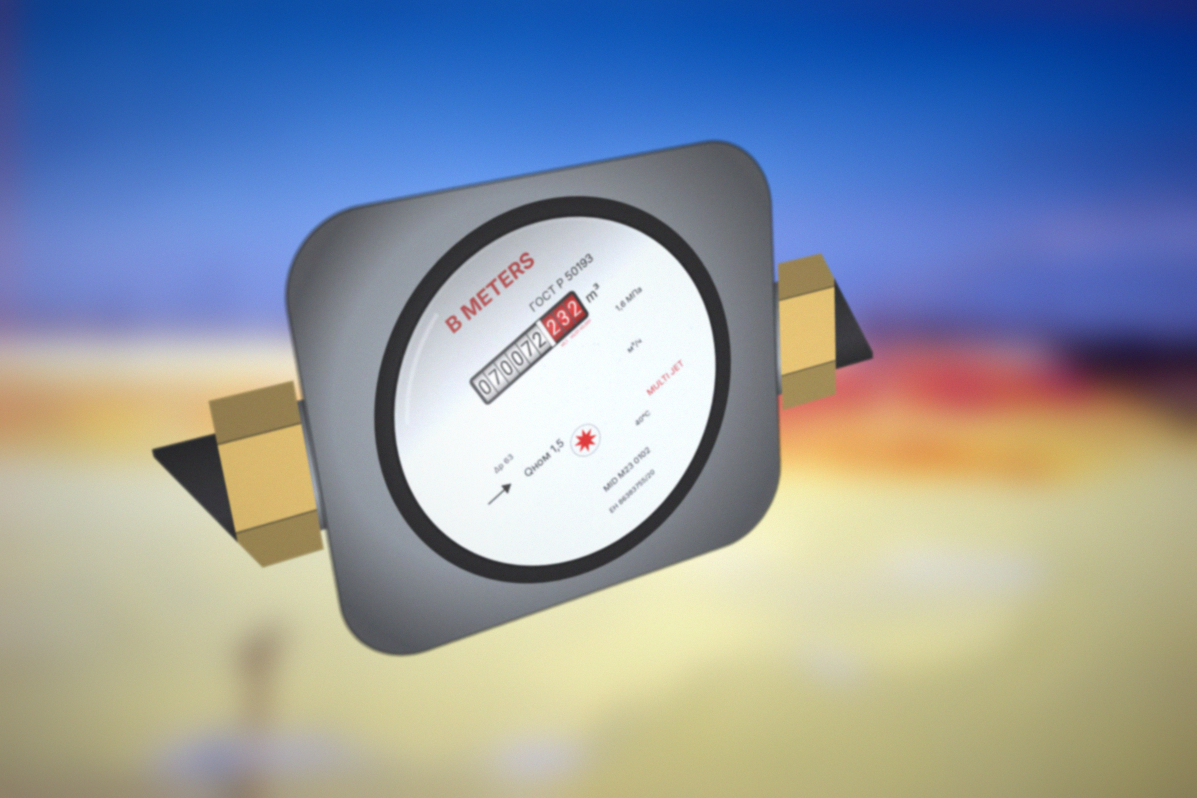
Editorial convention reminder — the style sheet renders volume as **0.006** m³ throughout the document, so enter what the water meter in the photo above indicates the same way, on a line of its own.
**70072.232** m³
